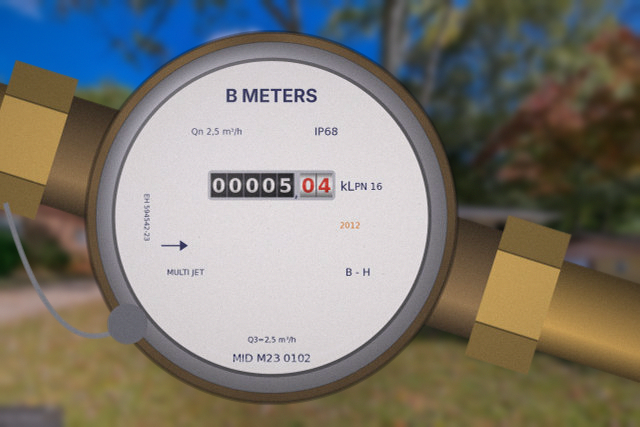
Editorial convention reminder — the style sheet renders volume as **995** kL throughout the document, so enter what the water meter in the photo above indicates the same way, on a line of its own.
**5.04** kL
